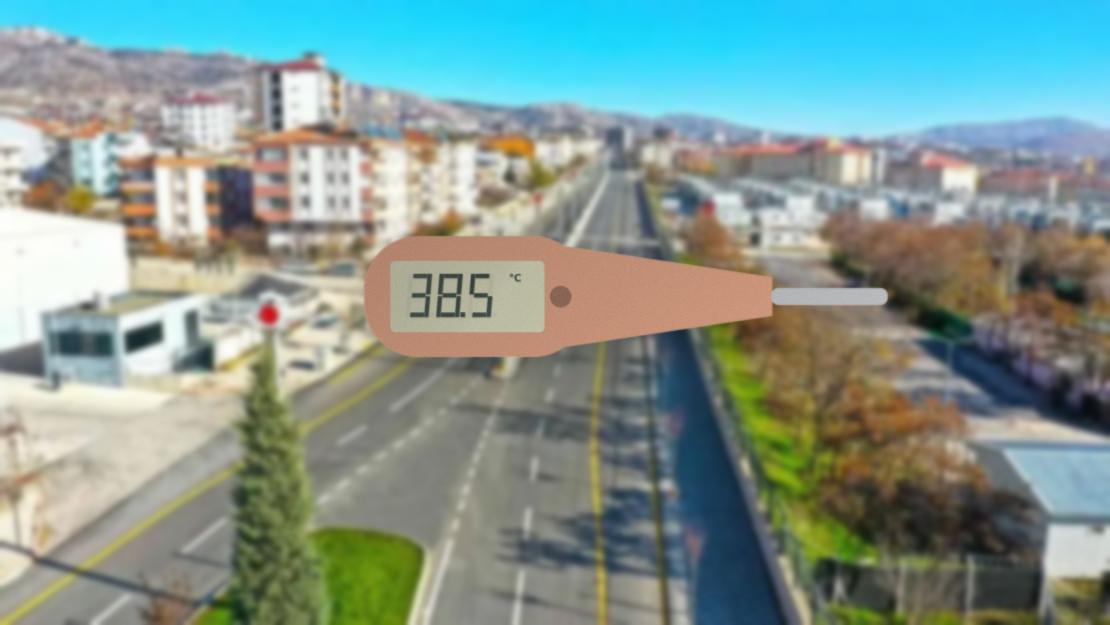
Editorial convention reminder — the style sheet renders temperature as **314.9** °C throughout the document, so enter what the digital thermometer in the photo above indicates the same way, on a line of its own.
**38.5** °C
